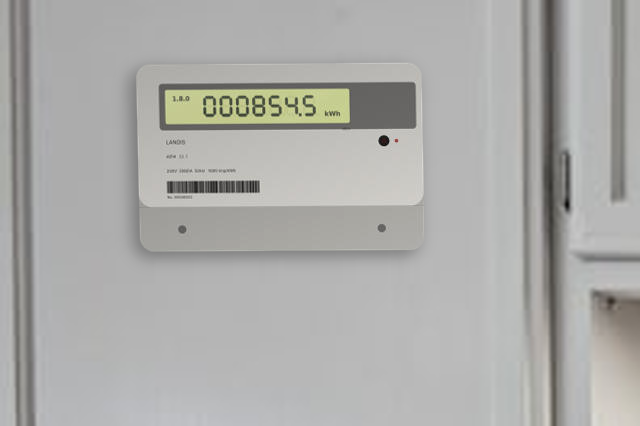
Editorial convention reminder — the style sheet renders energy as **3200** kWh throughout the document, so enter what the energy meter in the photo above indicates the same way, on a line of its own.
**854.5** kWh
